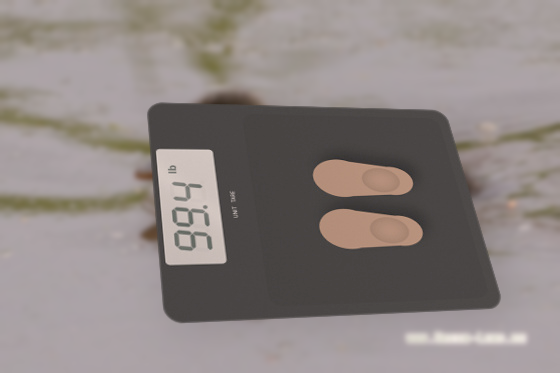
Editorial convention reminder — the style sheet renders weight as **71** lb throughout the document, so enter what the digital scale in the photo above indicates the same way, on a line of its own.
**99.4** lb
